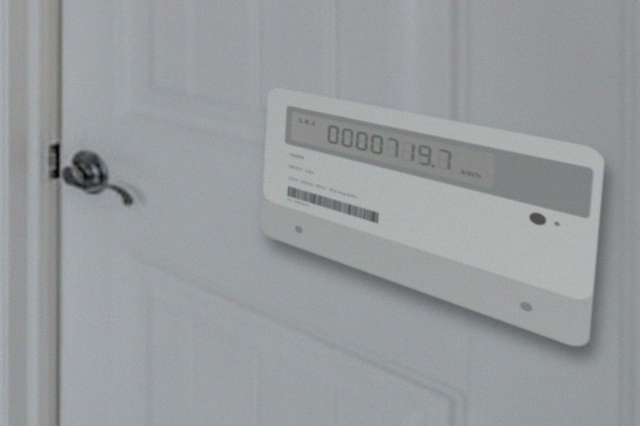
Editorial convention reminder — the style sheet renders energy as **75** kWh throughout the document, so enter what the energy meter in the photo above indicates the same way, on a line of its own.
**719.7** kWh
